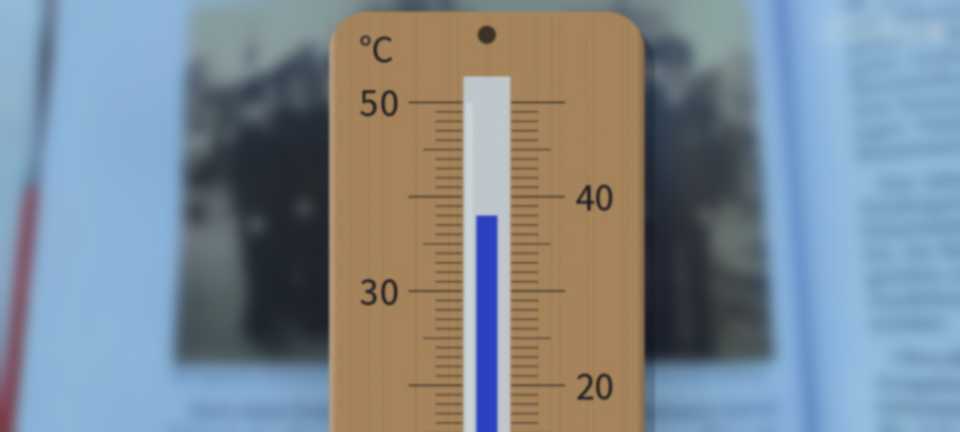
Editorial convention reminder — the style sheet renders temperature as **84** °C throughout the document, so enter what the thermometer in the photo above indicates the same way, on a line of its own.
**38** °C
